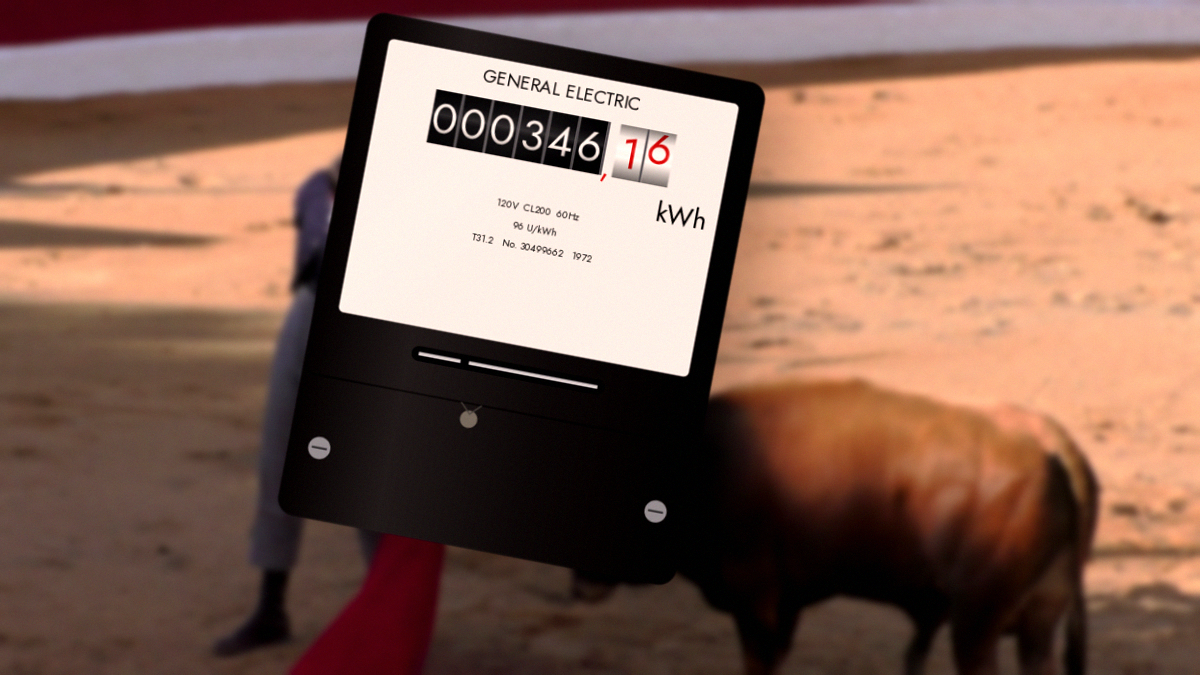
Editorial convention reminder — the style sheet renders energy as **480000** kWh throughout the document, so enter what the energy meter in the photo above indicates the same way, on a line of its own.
**346.16** kWh
